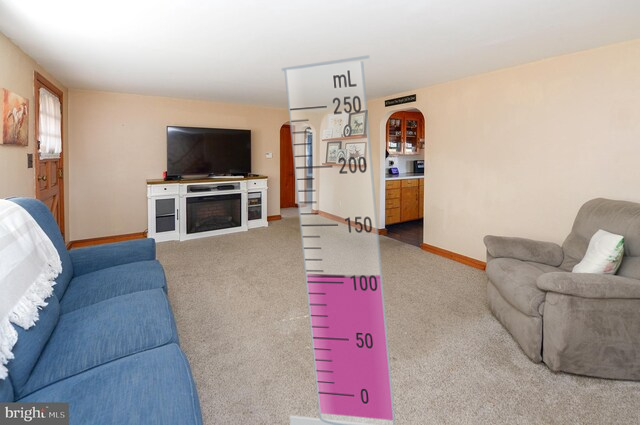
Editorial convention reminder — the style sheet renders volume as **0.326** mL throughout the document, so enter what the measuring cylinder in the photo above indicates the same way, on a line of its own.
**105** mL
